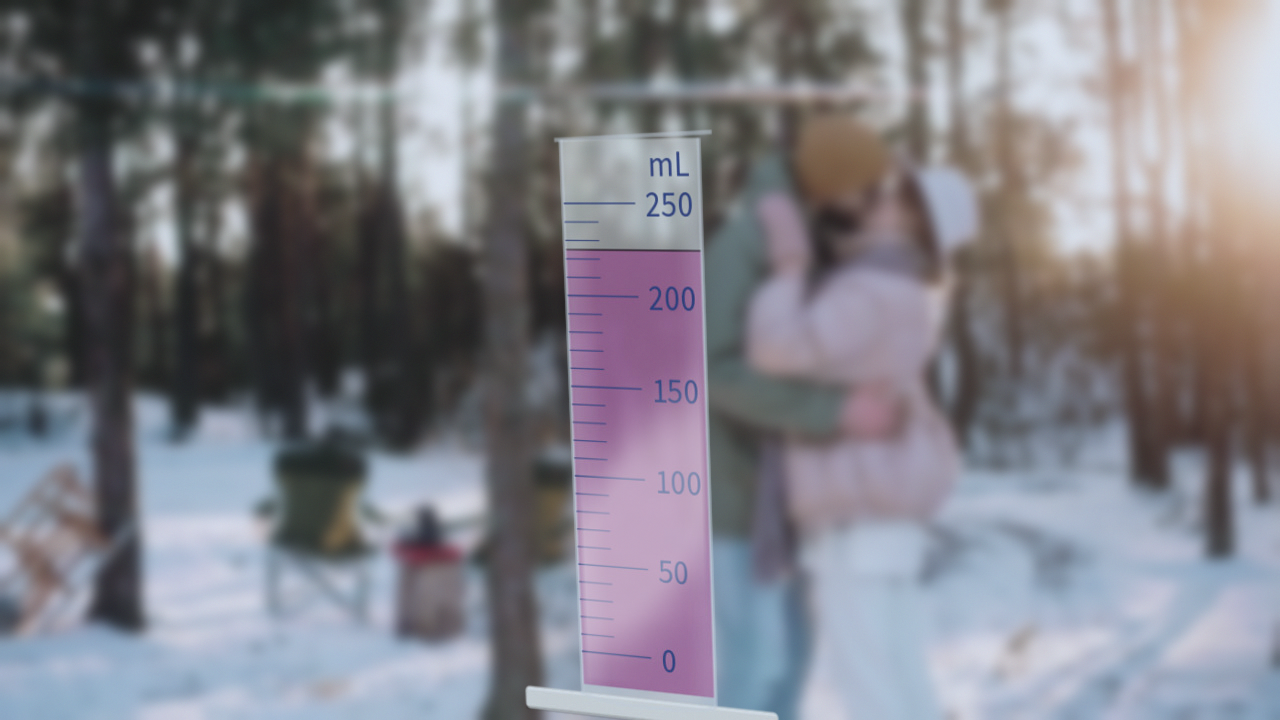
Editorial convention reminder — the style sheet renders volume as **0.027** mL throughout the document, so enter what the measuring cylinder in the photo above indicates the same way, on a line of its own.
**225** mL
